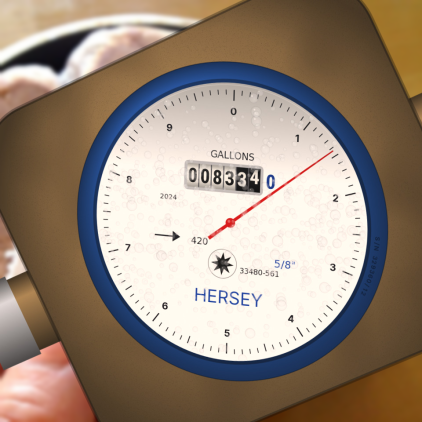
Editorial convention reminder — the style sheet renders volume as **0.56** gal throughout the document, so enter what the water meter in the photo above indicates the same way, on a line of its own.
**83341.4** gal
